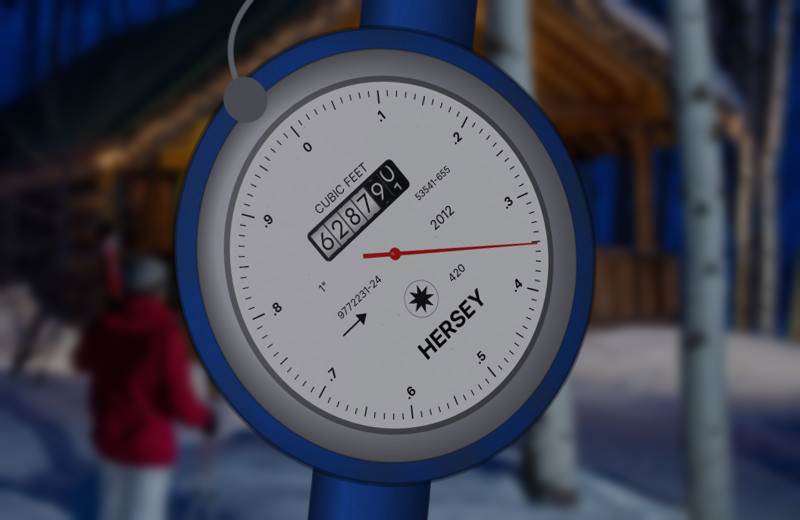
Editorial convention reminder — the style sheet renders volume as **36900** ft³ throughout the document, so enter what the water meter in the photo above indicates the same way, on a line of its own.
**628790.35** ft³
